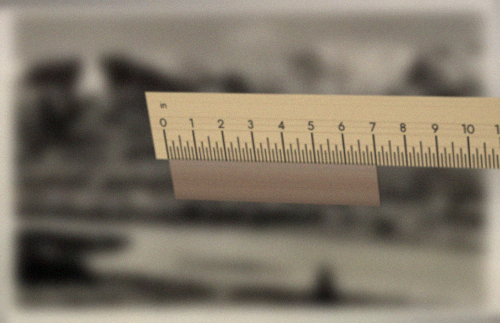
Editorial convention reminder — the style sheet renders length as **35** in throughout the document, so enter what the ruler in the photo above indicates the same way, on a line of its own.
**7** in
